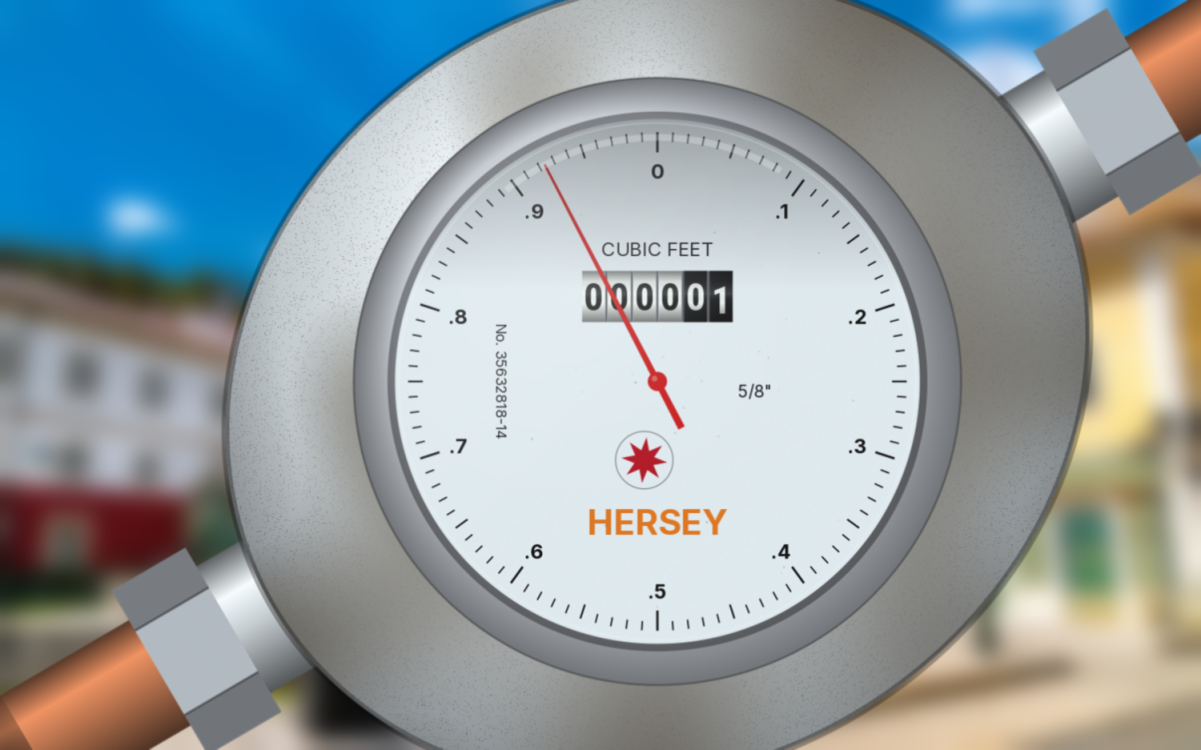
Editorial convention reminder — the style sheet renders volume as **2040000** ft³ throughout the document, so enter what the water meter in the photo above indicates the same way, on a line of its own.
**0.92** ft³
